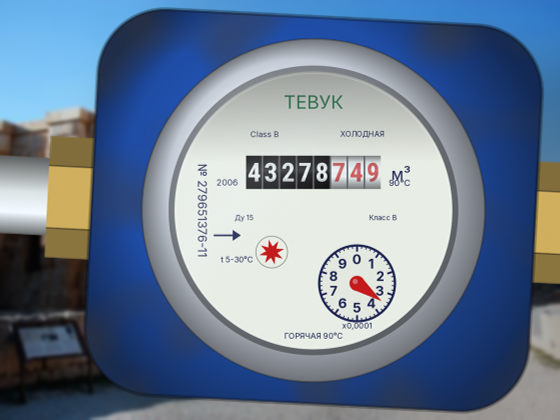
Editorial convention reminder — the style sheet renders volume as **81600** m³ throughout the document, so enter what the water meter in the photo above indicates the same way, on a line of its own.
**43278.7493** m³
